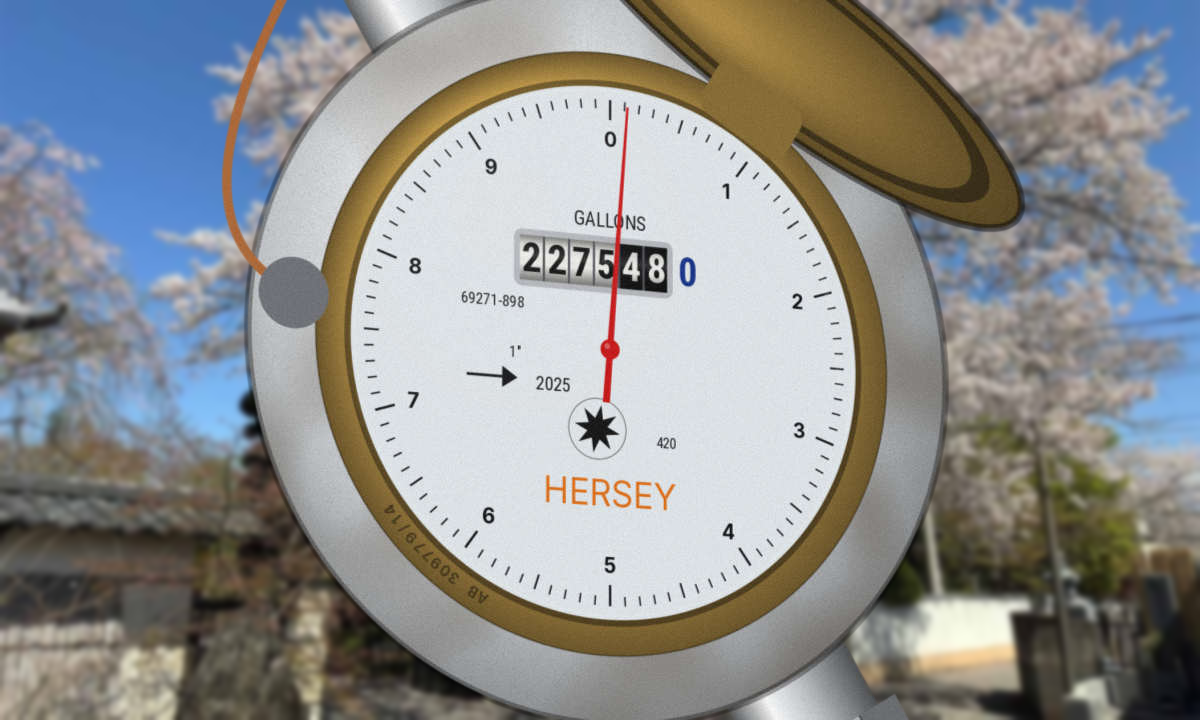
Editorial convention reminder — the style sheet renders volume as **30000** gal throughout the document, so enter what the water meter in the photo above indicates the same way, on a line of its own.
**2275480.1** gal
